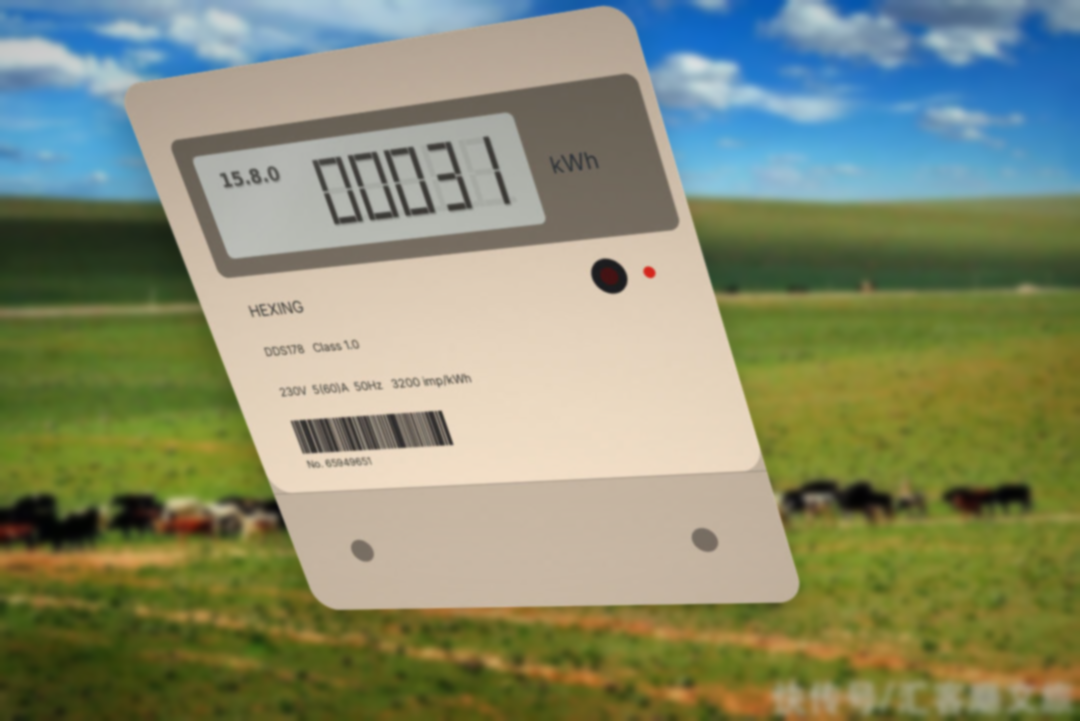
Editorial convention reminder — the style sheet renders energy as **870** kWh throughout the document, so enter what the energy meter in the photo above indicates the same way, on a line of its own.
**31** kWh
